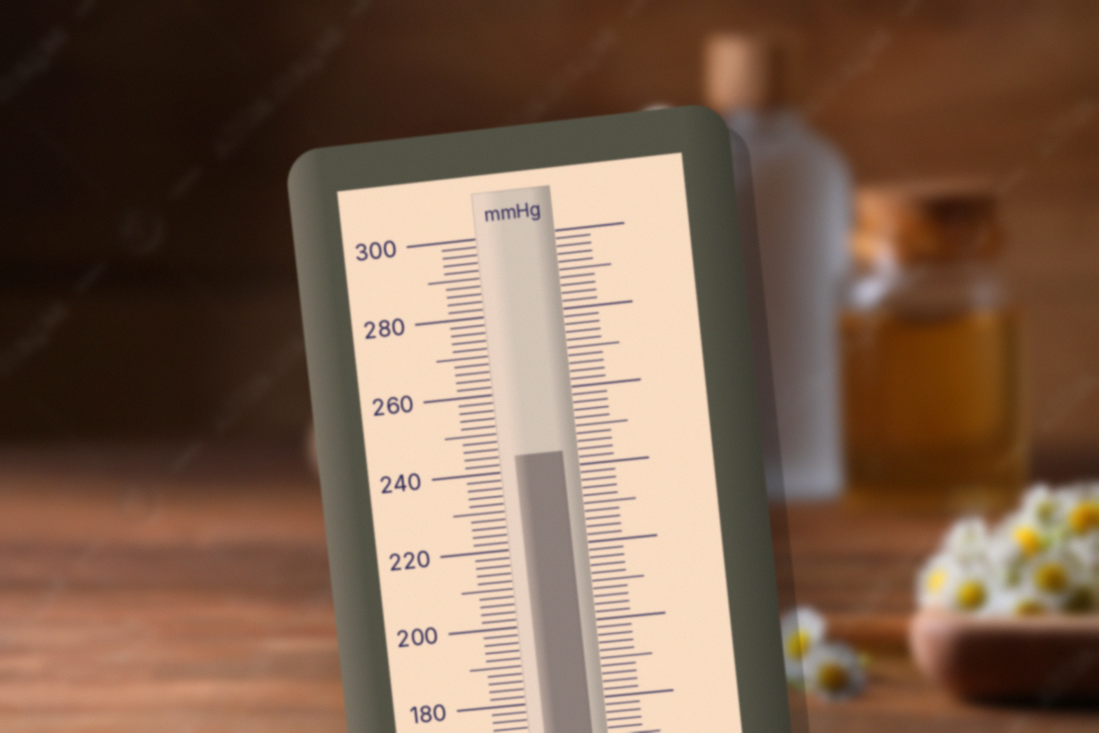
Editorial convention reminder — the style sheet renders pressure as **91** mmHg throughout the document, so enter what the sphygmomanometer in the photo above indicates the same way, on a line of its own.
**244** mmHg
